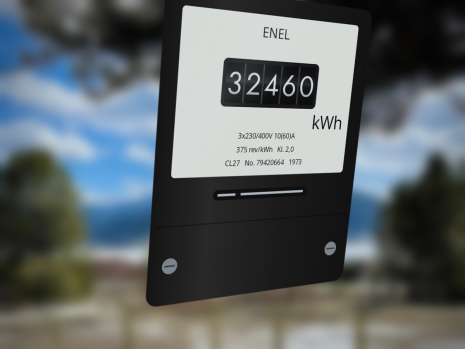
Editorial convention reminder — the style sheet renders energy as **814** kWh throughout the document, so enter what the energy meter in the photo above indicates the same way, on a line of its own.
**32460** kWh
